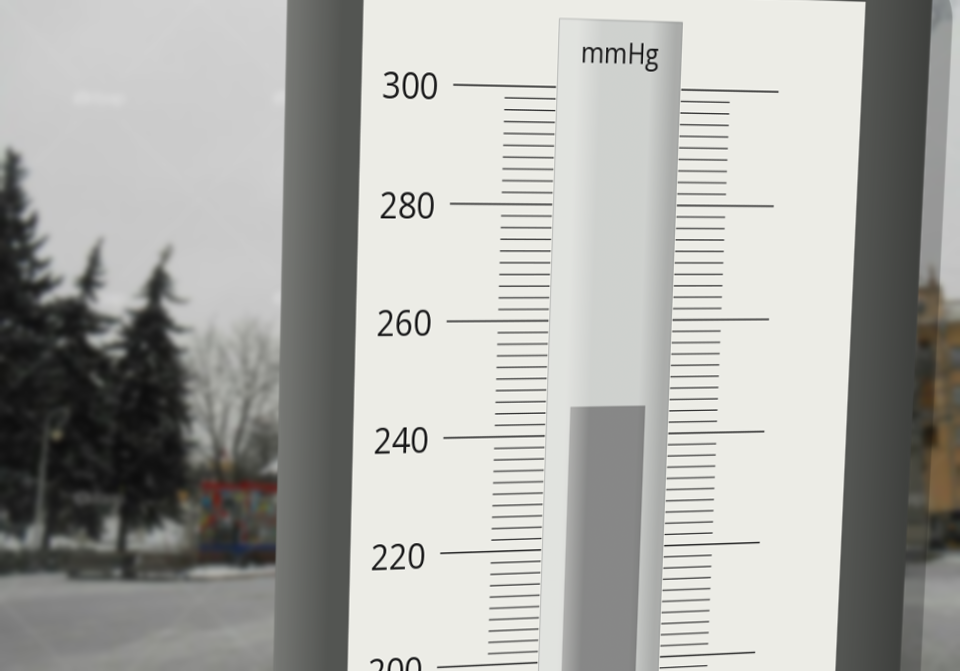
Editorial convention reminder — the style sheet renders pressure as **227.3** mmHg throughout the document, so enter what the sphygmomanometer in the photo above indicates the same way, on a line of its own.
**245** mmHg
